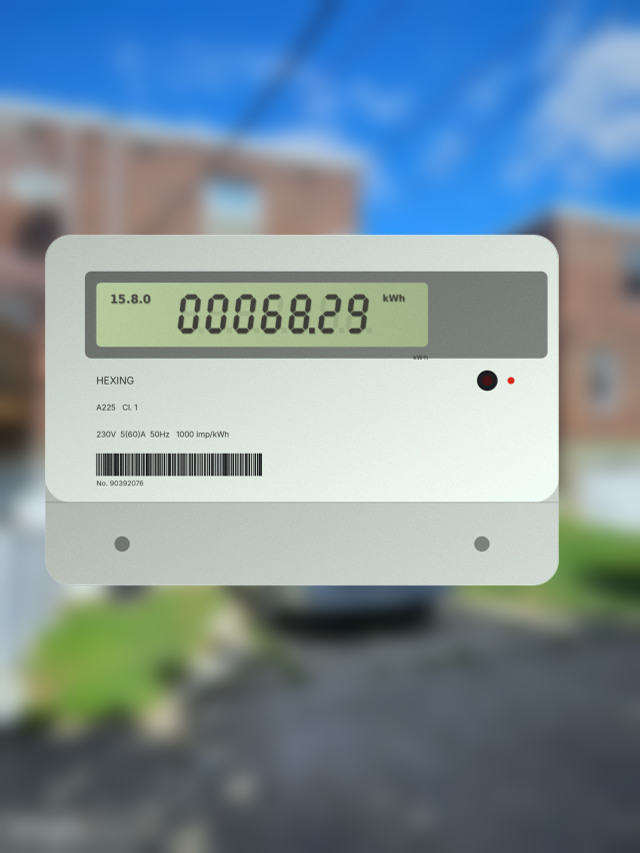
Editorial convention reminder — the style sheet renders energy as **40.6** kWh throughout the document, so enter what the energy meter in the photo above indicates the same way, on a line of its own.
**68.29** kWh
